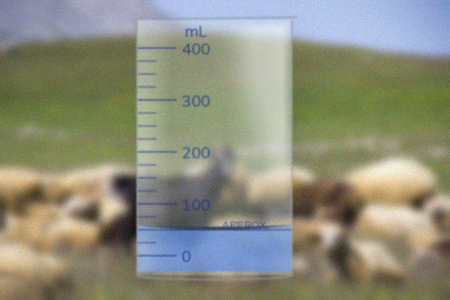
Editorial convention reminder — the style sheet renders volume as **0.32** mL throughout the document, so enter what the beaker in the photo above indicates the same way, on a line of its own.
**50** mL
